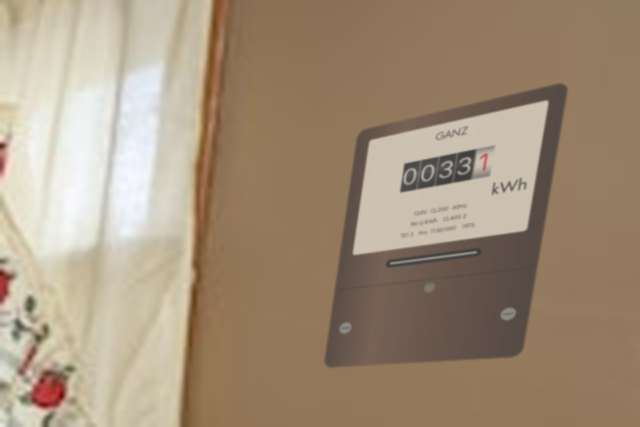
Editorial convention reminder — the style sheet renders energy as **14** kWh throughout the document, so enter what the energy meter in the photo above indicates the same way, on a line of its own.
**33.1** kWh
